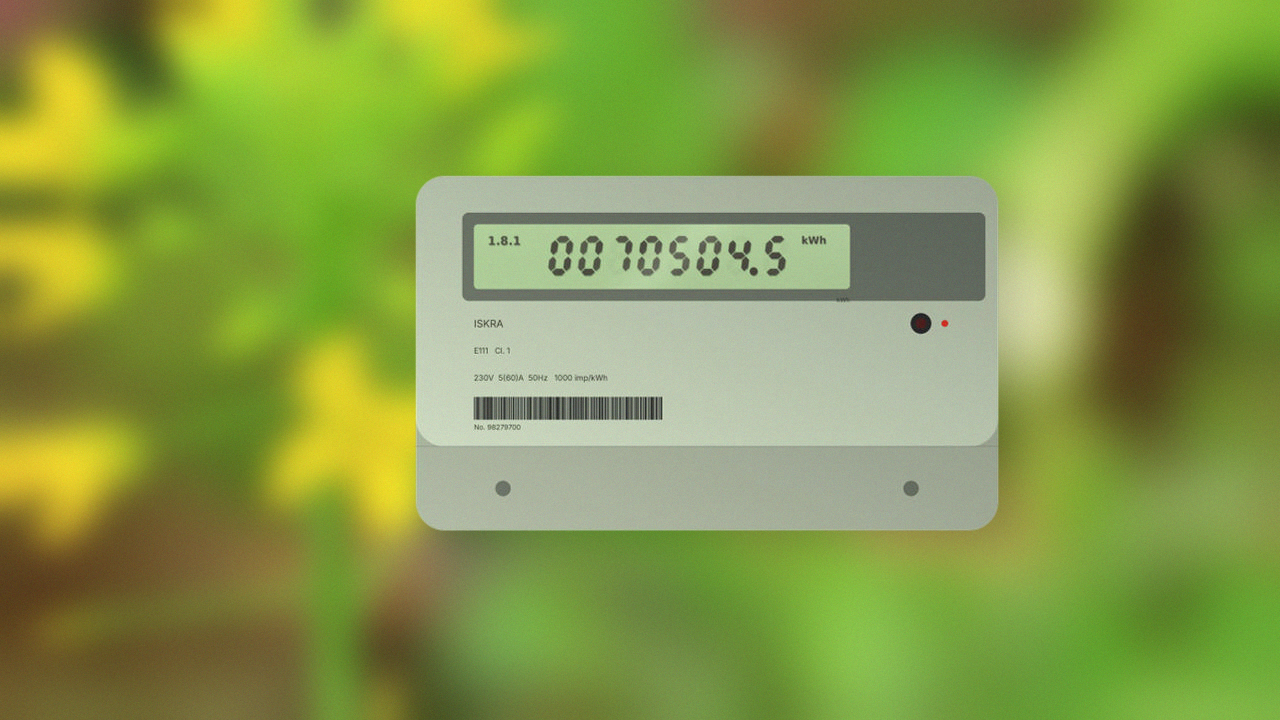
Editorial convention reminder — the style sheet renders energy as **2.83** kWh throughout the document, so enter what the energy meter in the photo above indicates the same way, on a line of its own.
**70504.5** kWh
